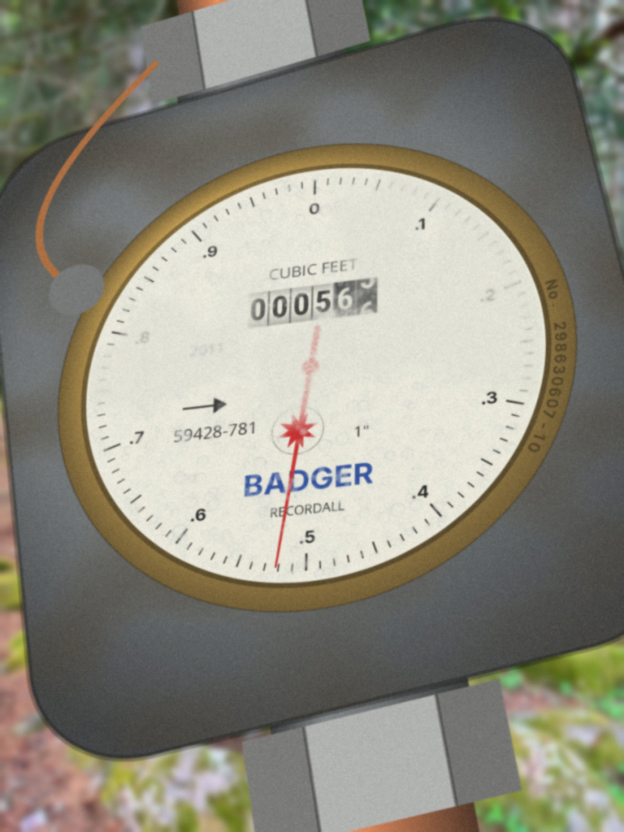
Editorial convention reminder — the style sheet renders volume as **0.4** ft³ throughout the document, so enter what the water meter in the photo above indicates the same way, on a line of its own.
**565.52** ft³
